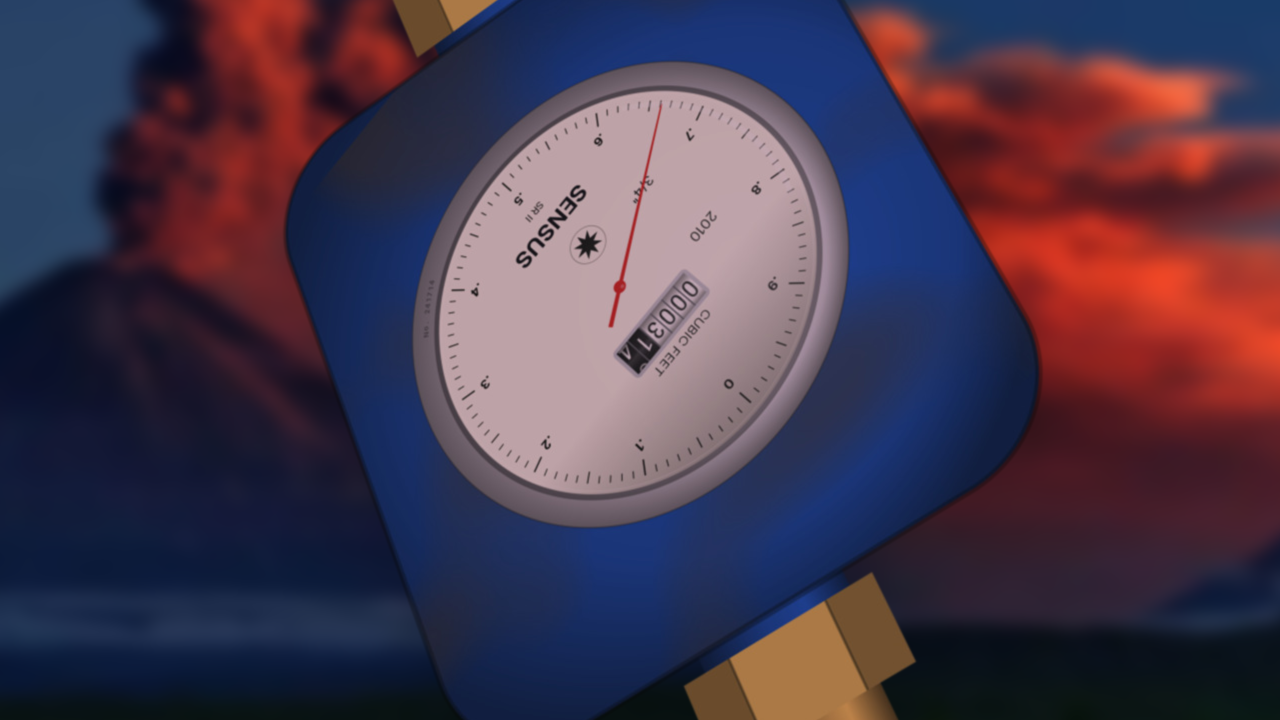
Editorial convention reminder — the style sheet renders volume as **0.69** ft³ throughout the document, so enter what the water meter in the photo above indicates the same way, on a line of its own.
**313.66** ft³
